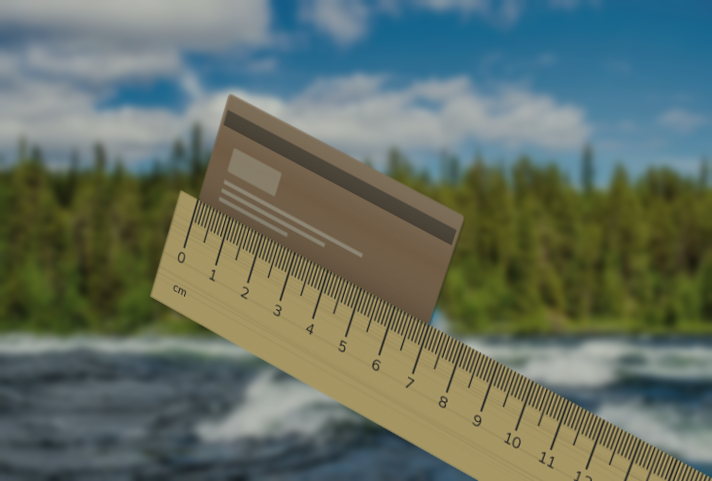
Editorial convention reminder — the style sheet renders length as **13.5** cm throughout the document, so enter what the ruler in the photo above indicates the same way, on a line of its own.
**7** cm
